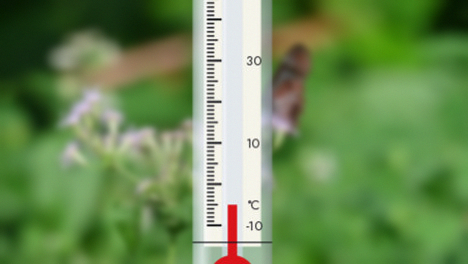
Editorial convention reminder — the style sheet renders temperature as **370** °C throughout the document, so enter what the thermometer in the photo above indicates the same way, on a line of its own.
**-5** °C
